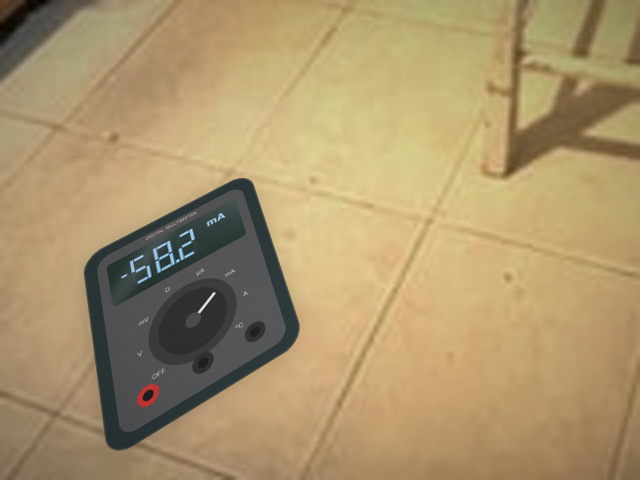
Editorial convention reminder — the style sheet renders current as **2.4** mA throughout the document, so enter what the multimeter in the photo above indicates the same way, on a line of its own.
**-58.2** mA
